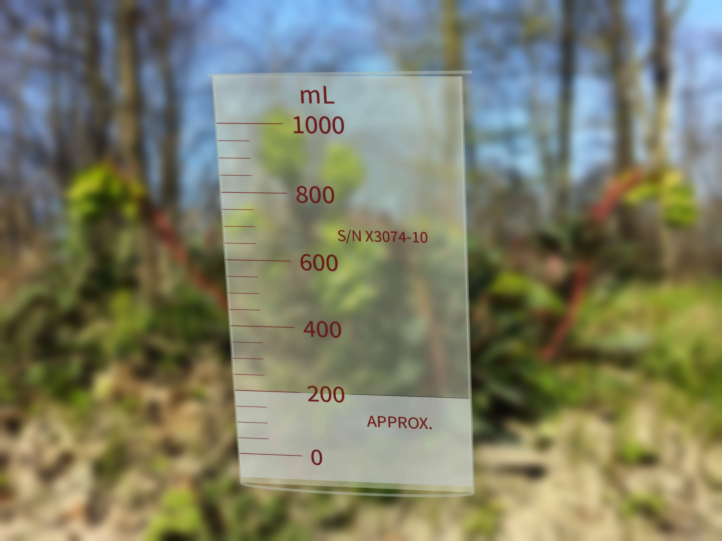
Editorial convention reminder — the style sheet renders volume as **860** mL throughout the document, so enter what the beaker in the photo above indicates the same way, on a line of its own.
**200** mL
